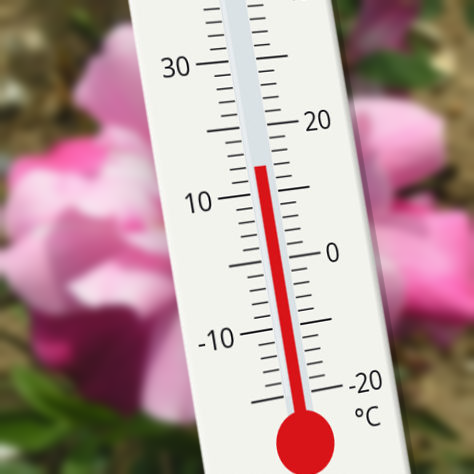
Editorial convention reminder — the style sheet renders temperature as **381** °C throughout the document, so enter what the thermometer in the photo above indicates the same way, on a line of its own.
**14** °C
